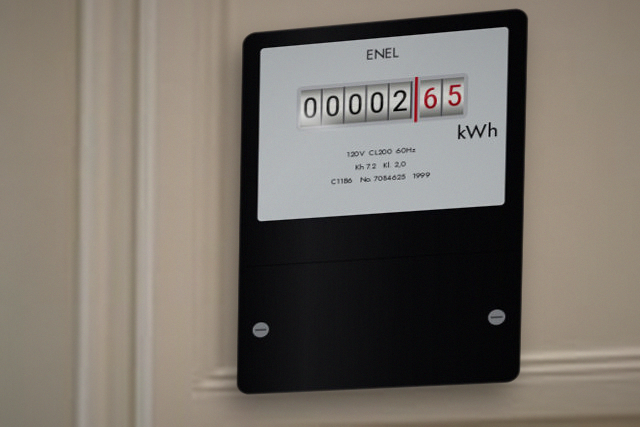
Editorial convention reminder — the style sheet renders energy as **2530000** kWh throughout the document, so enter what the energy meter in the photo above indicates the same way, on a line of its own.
**2.65** kWh
